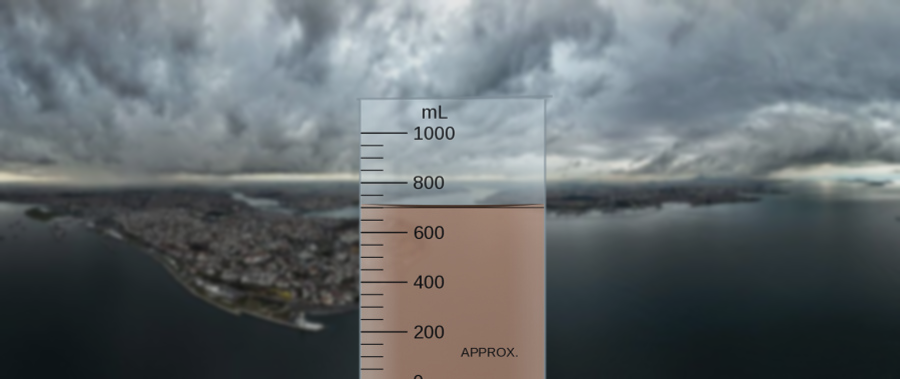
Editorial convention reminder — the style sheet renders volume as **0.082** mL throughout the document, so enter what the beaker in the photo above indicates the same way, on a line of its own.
**700** mL
